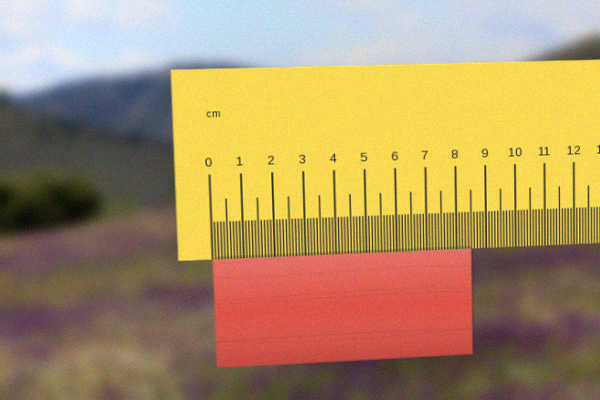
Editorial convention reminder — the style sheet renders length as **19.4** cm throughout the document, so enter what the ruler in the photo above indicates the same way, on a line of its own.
**8.5** cm
